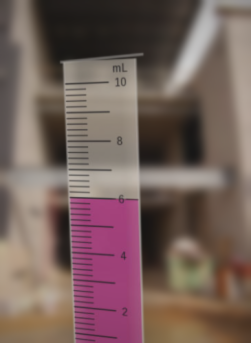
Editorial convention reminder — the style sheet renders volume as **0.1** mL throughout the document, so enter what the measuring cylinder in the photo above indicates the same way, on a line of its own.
**6** mL
